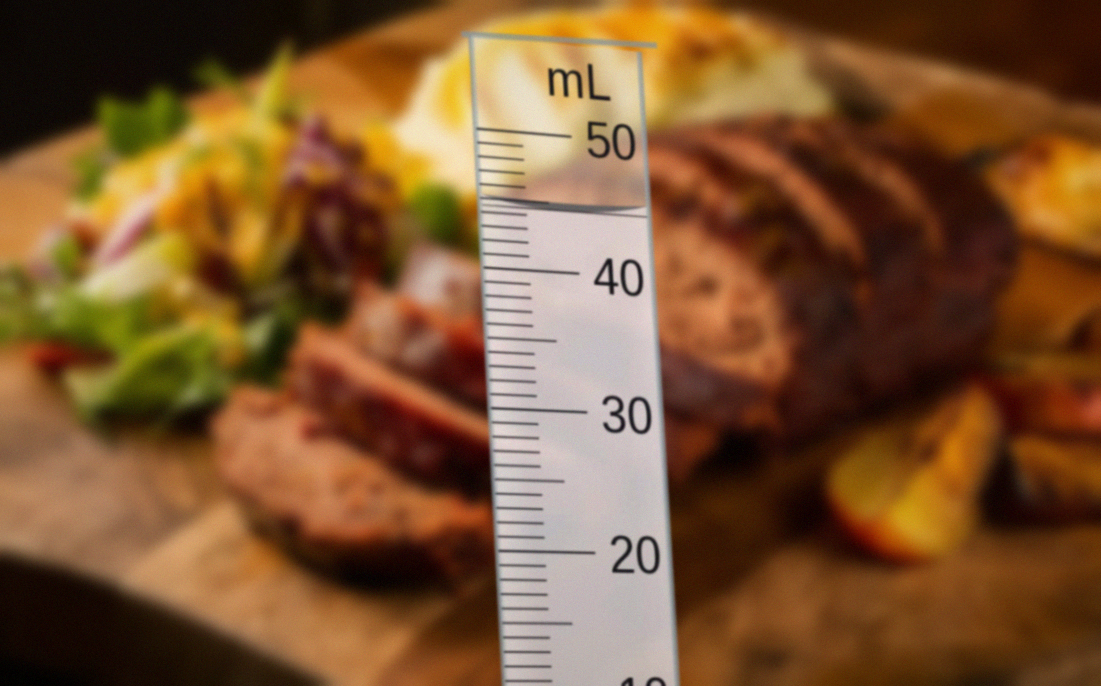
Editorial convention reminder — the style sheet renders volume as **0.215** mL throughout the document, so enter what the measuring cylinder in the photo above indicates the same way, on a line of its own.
**44.5** mL
